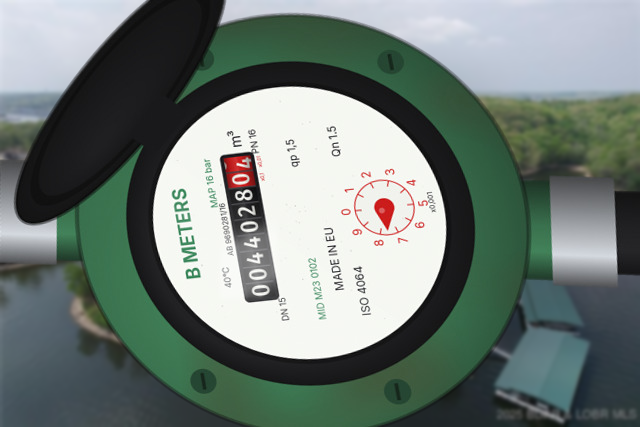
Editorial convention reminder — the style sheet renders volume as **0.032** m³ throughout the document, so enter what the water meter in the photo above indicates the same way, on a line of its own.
**44028.037** m³
